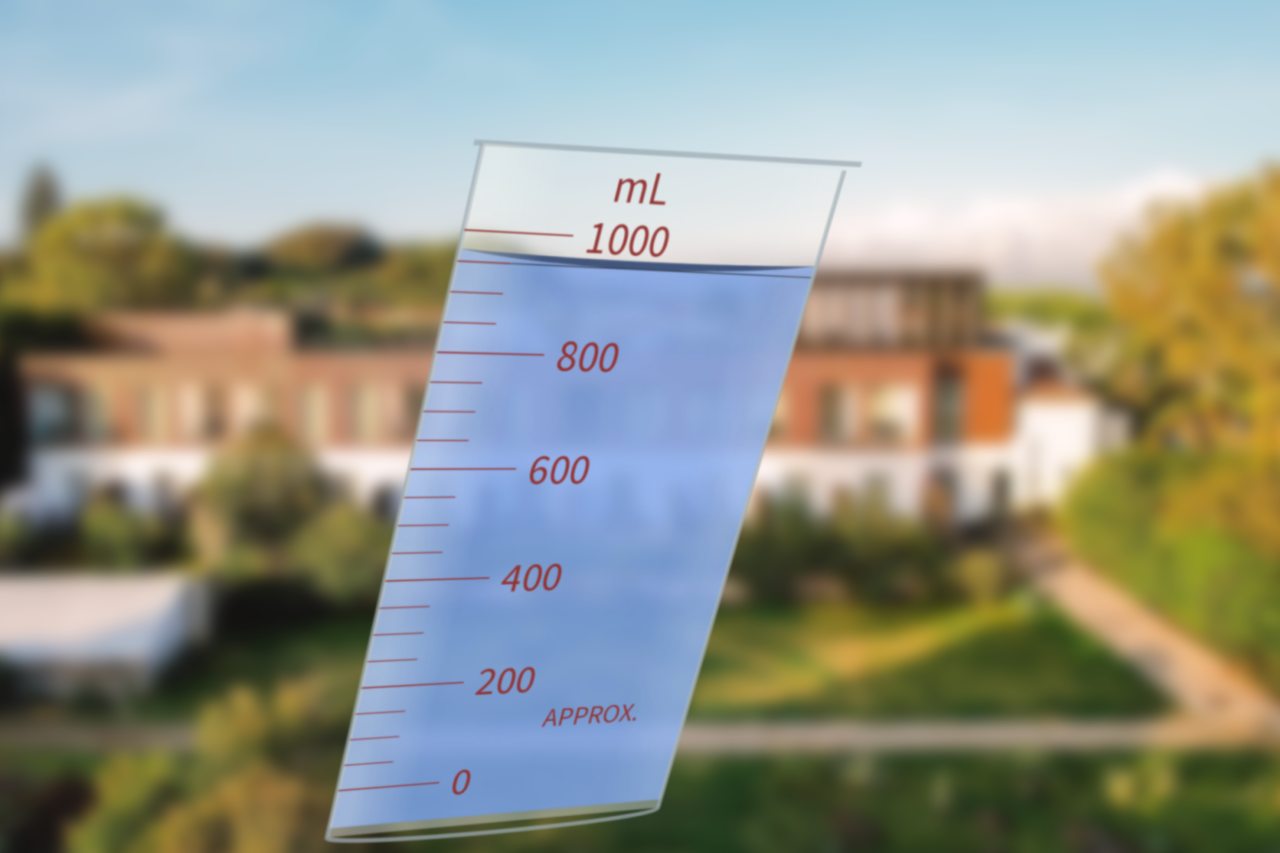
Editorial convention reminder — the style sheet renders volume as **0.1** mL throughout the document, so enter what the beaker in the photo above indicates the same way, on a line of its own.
**950** mL
